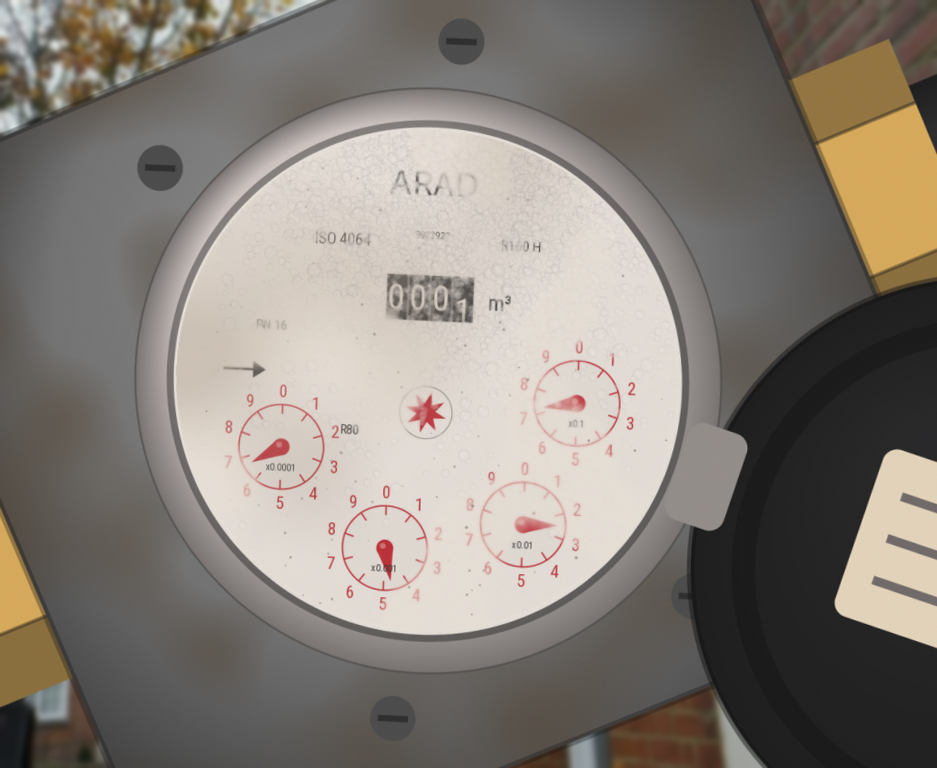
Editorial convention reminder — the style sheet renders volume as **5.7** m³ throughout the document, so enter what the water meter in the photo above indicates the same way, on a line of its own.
**0.7246** m³
